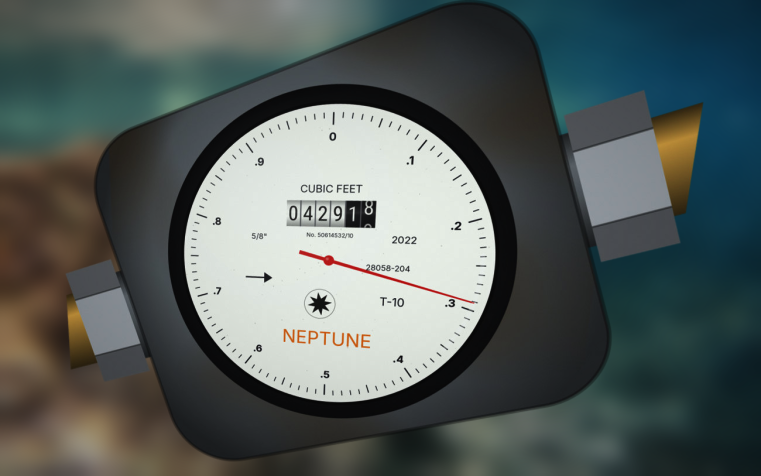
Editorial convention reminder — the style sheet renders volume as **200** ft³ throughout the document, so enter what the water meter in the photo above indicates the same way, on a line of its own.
**42918.29** ft³
